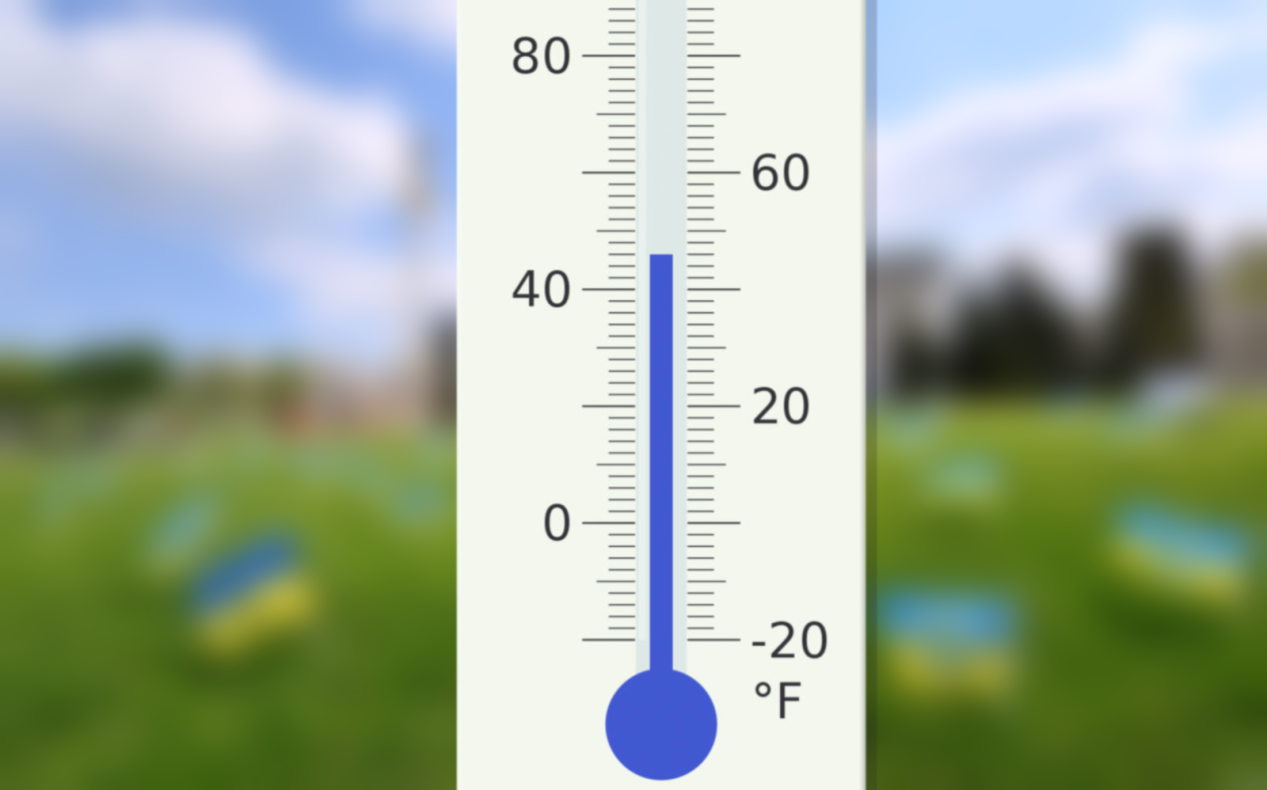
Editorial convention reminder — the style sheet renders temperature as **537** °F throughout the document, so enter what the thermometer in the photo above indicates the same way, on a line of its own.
**46** °F
